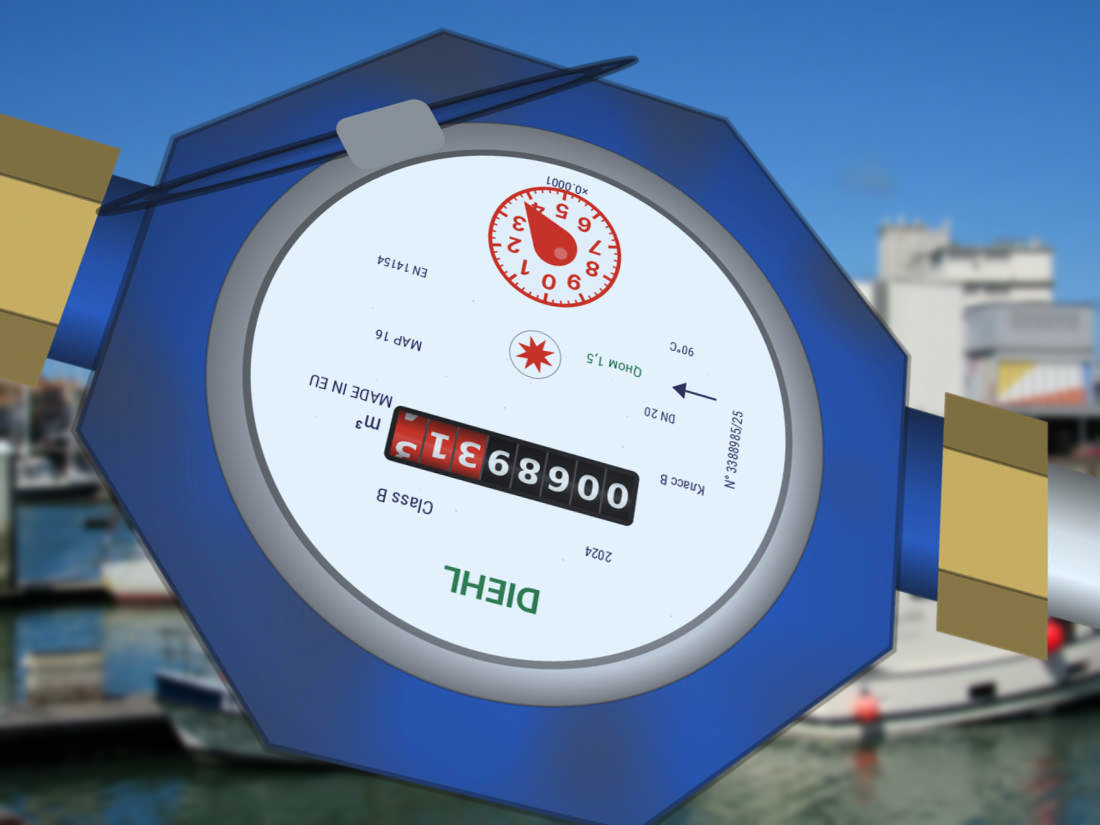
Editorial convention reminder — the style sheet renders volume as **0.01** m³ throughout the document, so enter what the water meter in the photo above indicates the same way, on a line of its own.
**689.3133** m³
